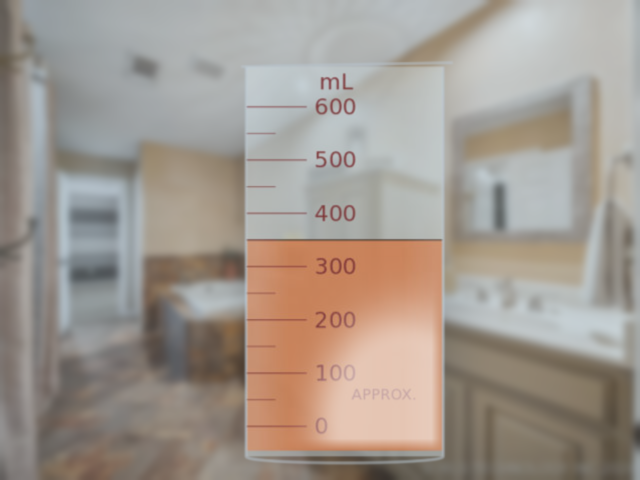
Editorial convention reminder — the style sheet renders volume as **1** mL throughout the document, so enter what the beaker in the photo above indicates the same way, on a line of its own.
**350** mL
